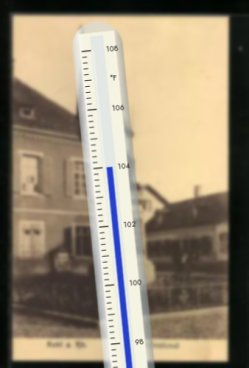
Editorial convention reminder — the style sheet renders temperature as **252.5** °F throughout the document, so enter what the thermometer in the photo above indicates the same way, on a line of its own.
**104** °F
